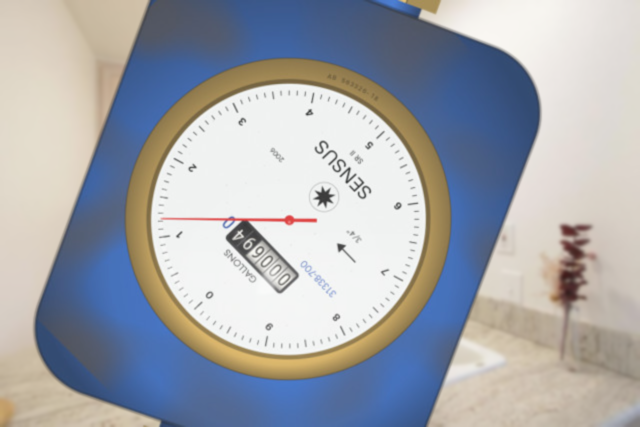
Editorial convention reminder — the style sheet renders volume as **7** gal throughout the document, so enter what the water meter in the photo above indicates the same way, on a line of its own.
**6941.2** gal
